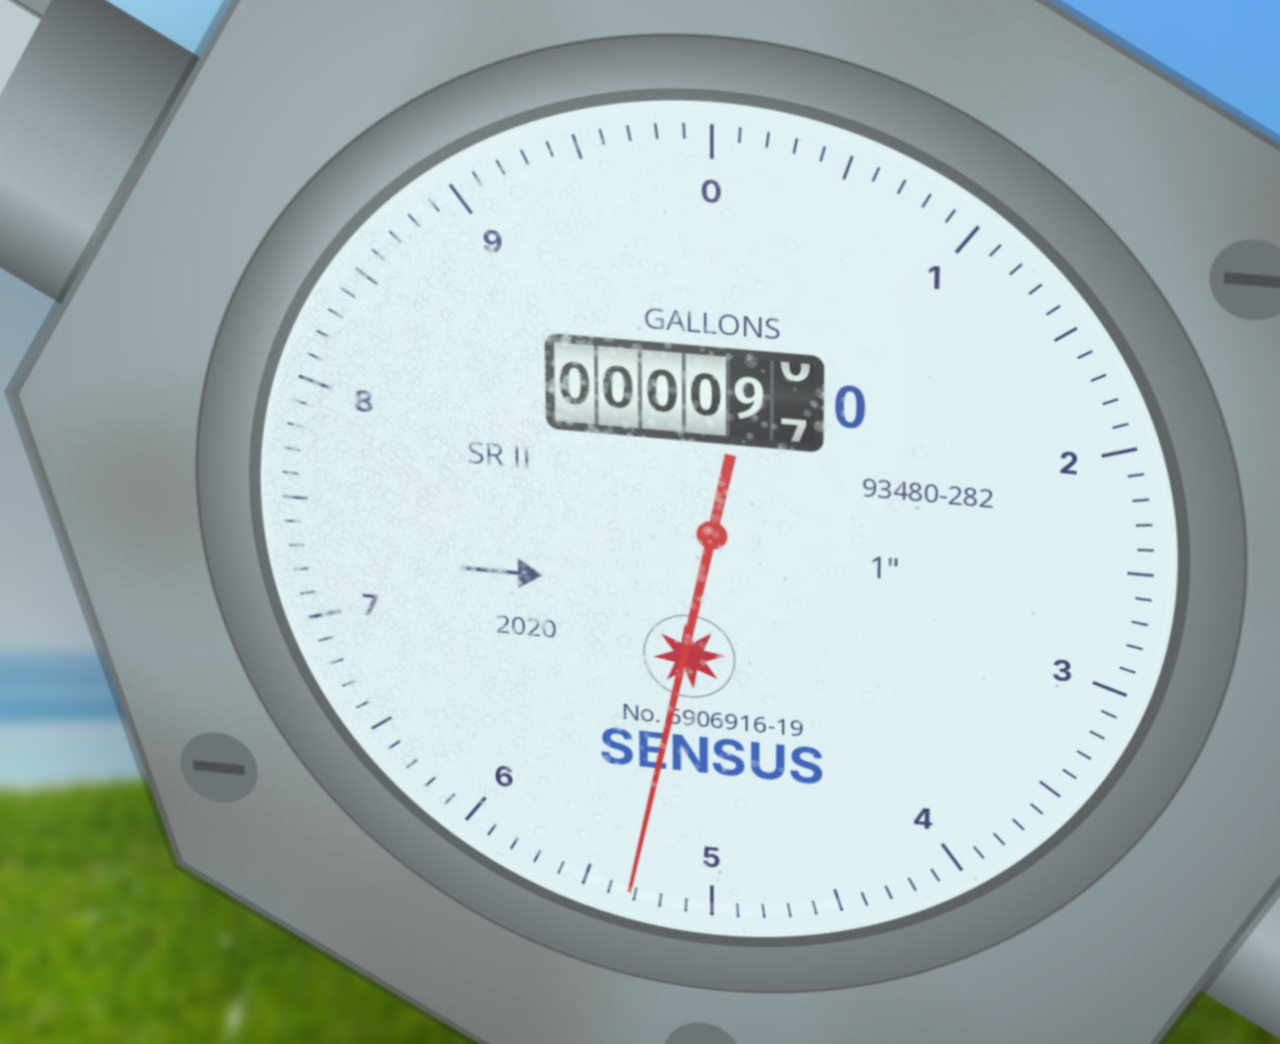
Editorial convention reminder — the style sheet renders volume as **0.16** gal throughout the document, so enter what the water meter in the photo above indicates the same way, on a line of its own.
**965.3** gal
